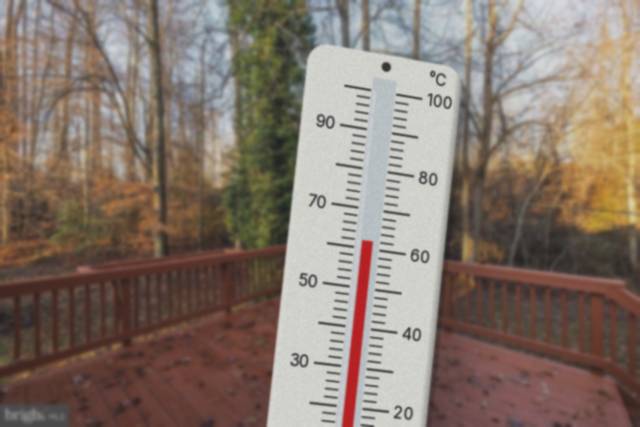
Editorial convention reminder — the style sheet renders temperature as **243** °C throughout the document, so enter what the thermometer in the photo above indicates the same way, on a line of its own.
**62** °C
